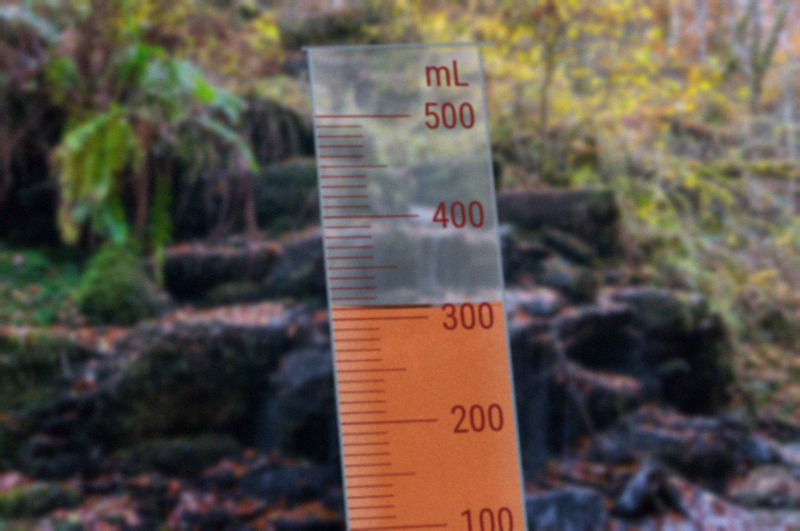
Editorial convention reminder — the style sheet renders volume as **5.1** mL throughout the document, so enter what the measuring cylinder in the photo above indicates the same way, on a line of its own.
**310** mL
